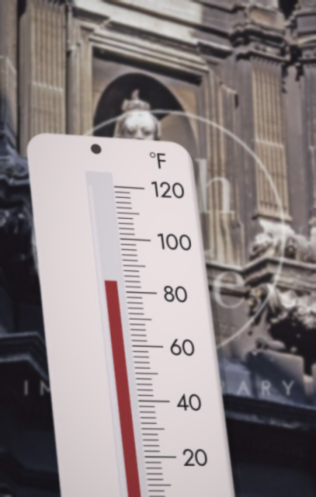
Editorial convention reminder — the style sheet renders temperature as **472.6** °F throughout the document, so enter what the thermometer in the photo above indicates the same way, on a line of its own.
**84** °F
